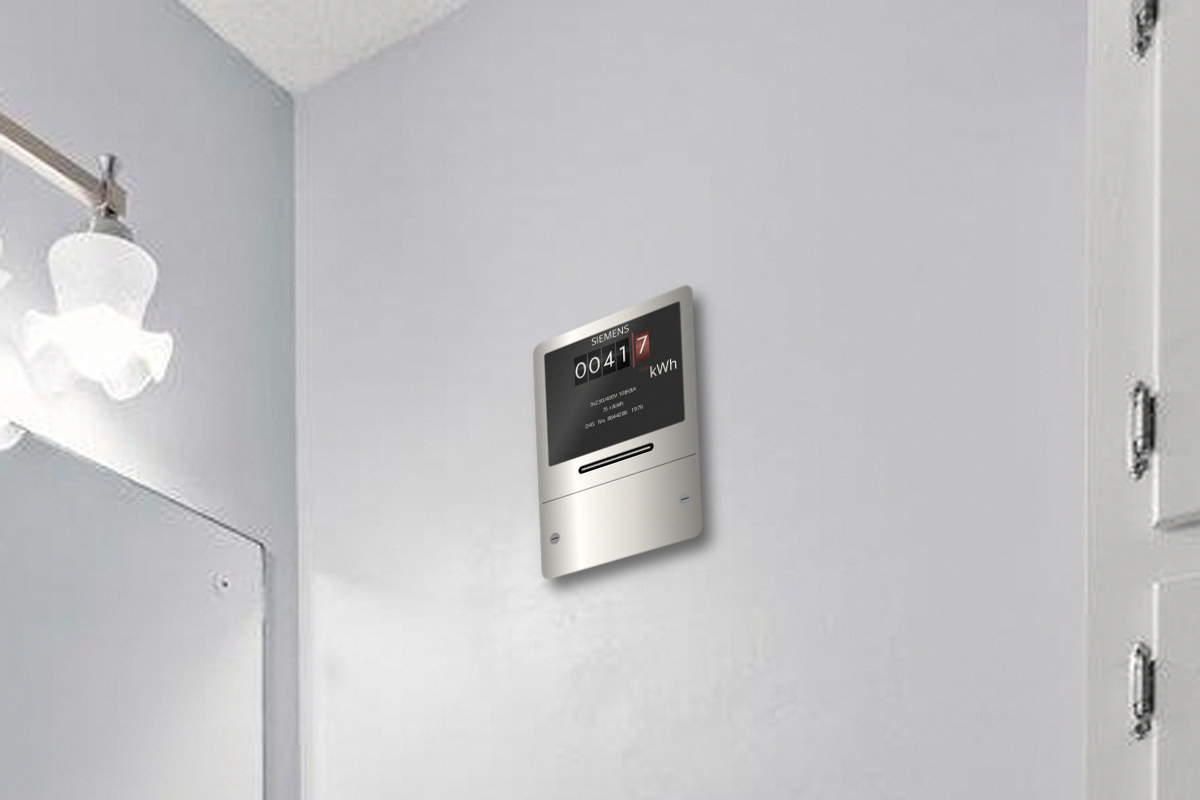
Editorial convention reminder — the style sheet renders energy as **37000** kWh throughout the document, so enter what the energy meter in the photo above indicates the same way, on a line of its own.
**41.7** kWh
